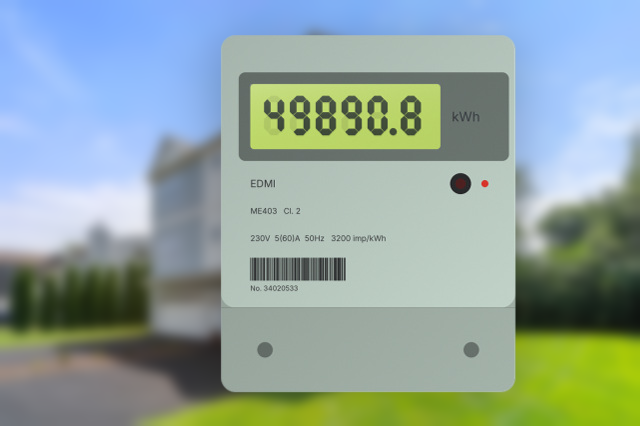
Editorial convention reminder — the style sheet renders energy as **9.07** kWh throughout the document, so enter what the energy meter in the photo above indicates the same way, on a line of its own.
**49890.8** kWh
